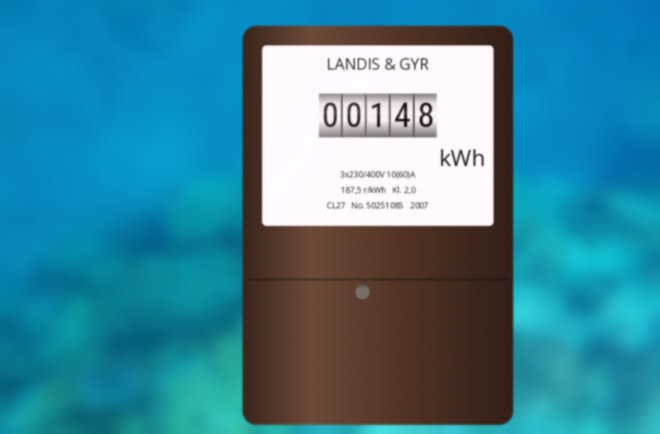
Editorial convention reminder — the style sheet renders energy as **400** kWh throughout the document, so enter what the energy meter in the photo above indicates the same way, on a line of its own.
**148** kWh
